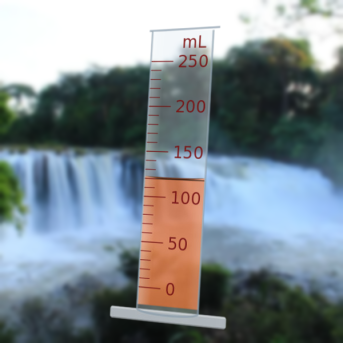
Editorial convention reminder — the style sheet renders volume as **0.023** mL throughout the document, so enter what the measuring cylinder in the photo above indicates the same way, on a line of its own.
**120** mL
